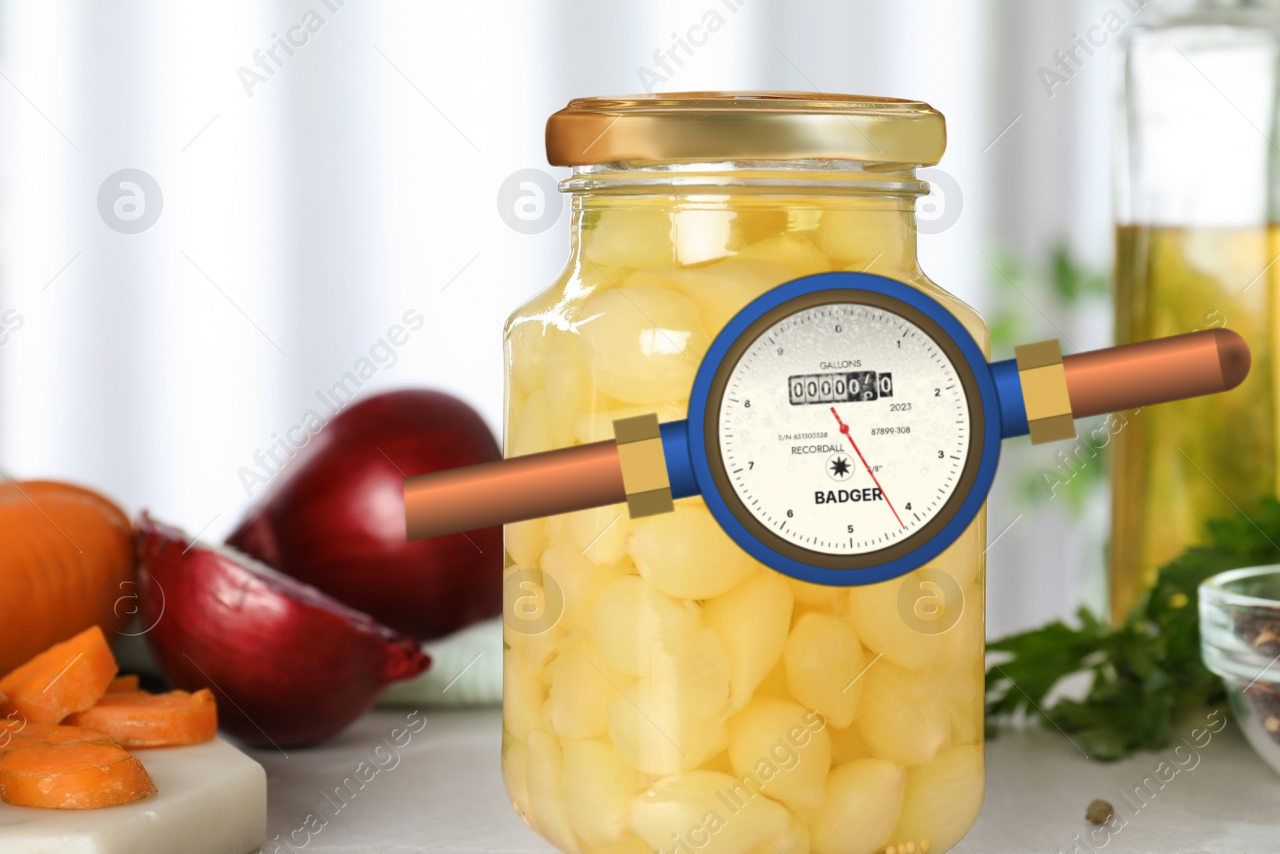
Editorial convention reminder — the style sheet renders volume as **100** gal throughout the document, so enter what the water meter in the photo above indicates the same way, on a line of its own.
**74.2** gal
